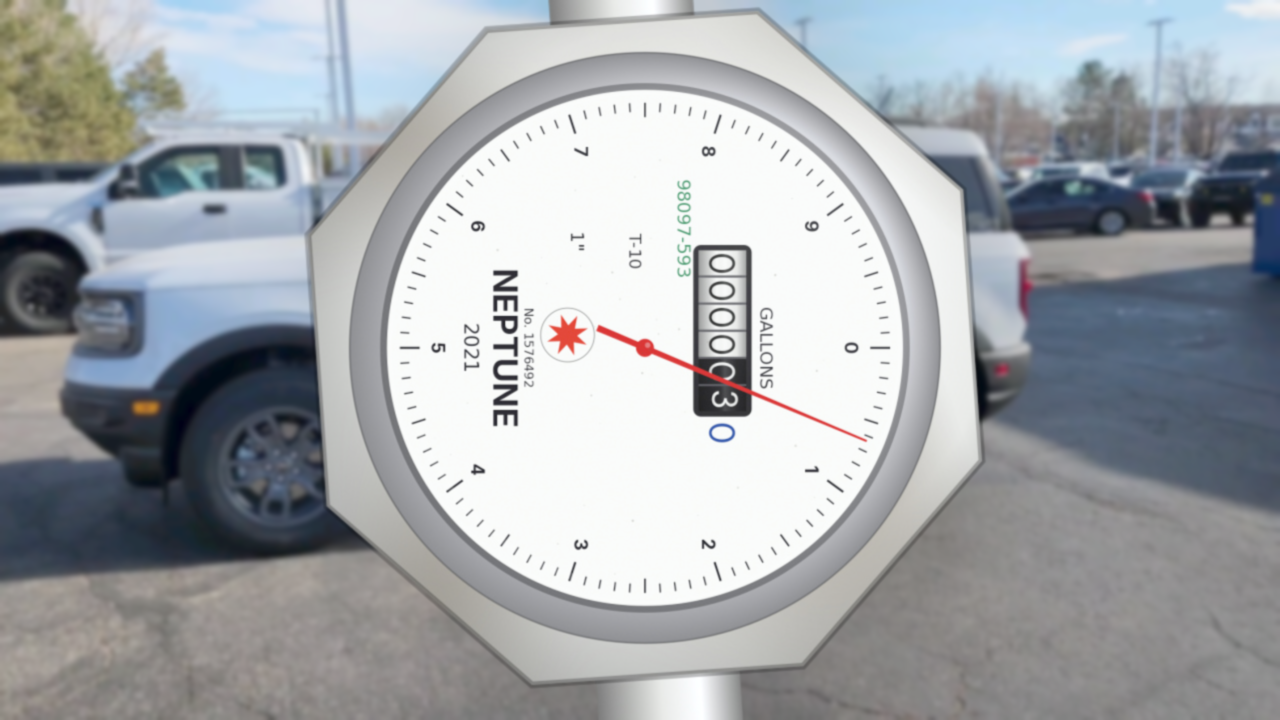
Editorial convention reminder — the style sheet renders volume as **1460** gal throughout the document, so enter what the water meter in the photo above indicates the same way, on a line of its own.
**30.6** gal
